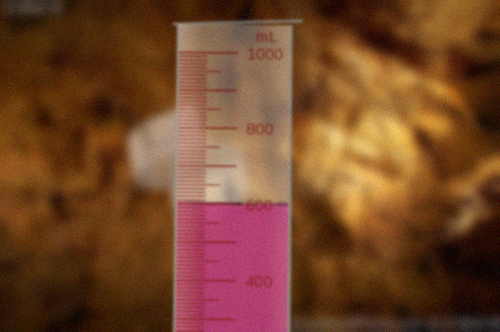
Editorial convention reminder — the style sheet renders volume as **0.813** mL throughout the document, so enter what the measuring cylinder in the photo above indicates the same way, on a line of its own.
**600** mL
